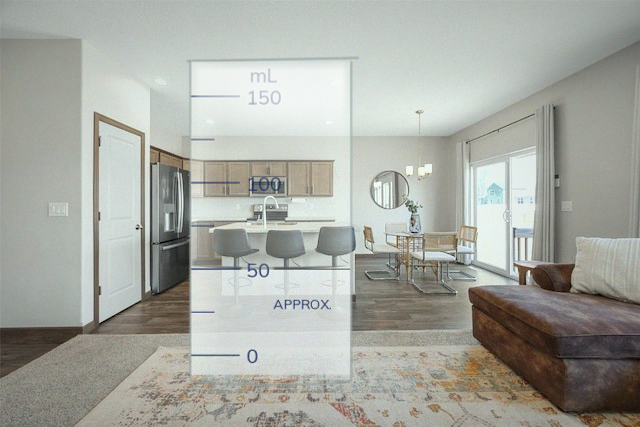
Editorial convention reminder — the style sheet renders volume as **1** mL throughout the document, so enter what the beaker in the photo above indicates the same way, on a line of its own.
**50** mL
